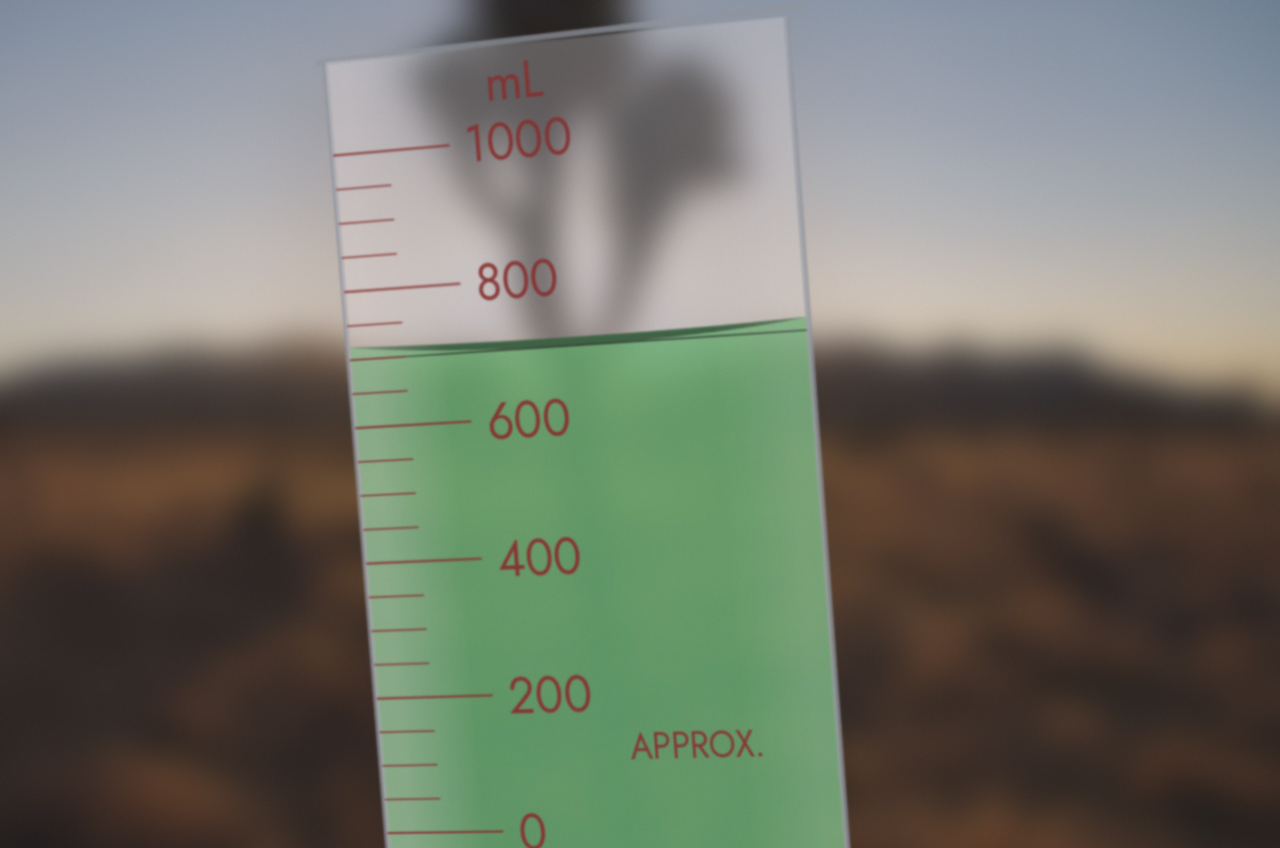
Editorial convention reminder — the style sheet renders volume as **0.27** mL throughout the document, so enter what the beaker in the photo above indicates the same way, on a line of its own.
**700** mL
